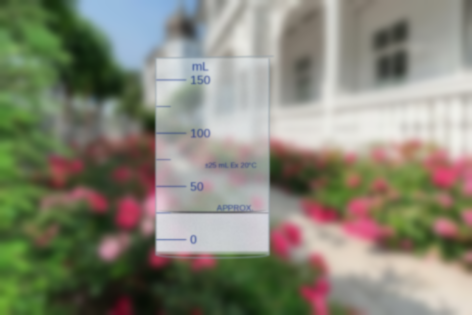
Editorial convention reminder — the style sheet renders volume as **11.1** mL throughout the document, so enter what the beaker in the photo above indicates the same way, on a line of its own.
**25** mL
